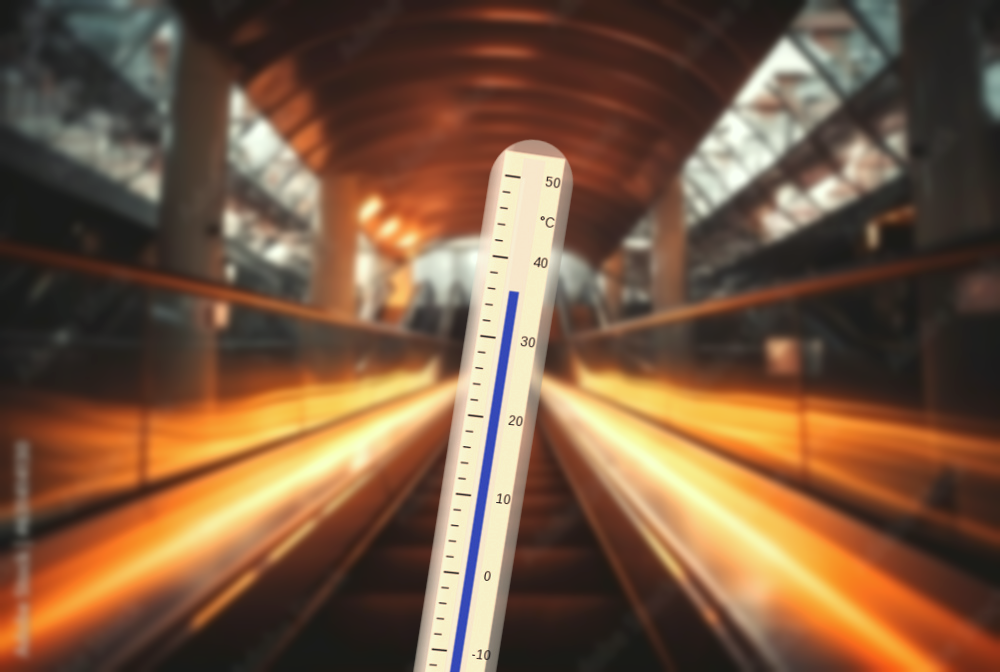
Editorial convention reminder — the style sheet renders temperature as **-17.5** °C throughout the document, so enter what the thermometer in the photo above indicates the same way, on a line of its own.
**36** °C
